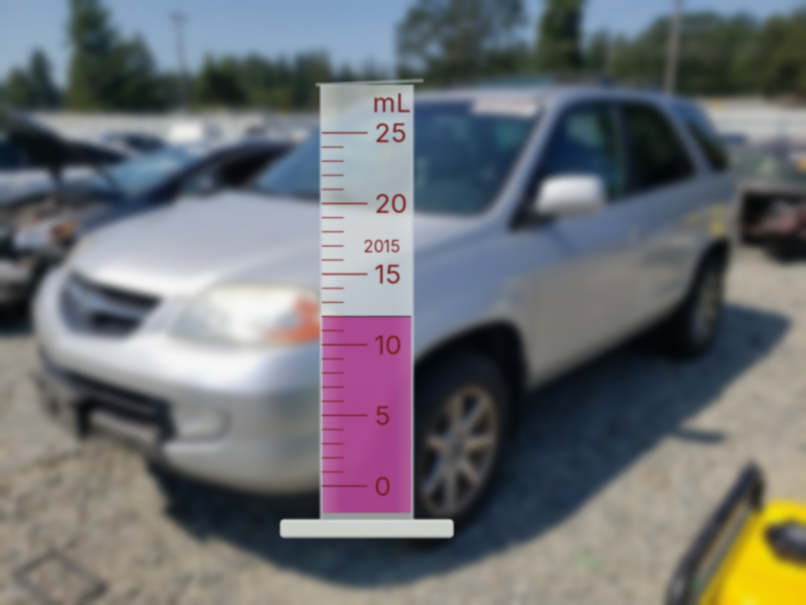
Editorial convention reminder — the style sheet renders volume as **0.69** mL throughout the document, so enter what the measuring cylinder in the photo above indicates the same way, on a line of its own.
**12** mL
